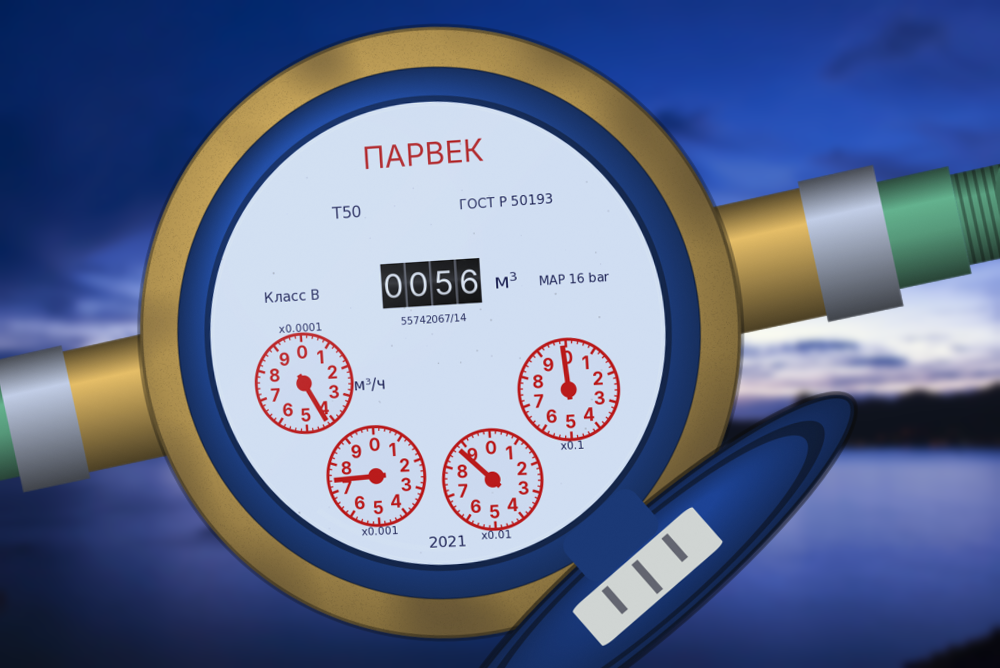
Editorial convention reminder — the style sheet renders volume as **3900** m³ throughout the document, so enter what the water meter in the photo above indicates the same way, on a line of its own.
**55.9874** m³
